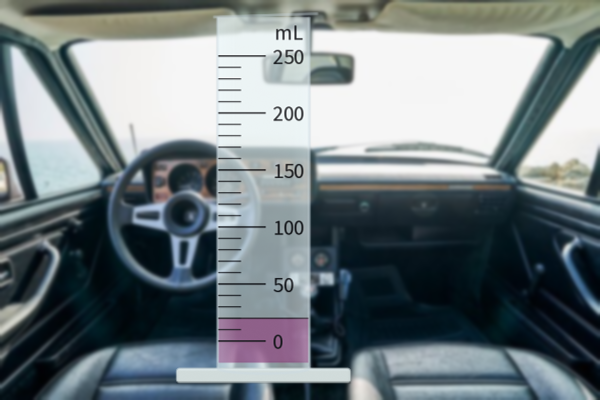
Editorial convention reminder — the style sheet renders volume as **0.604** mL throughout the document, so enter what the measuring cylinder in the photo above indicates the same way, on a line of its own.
**20** mL
